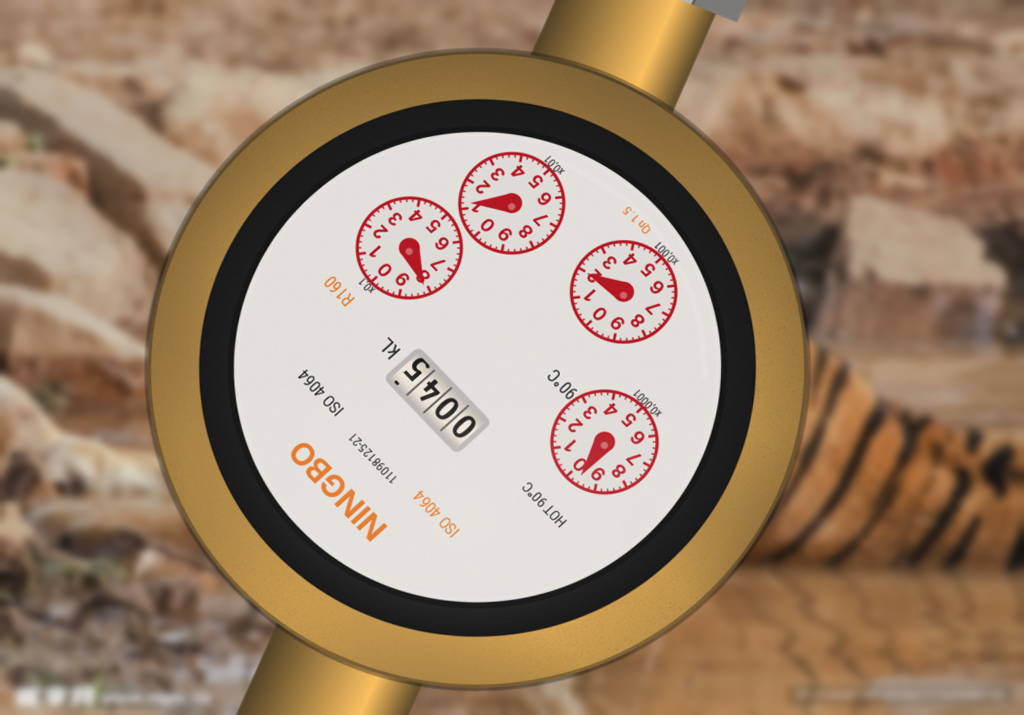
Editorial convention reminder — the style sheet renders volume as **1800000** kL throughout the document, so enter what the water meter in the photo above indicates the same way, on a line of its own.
**44.8119** kL
